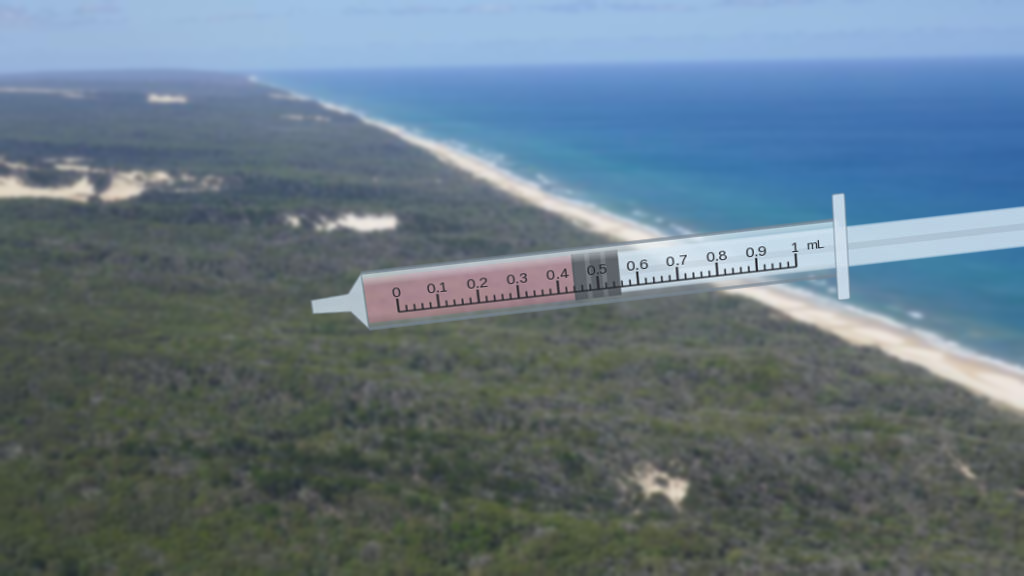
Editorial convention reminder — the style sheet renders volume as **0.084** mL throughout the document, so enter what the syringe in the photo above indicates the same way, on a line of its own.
**0.44** mL
